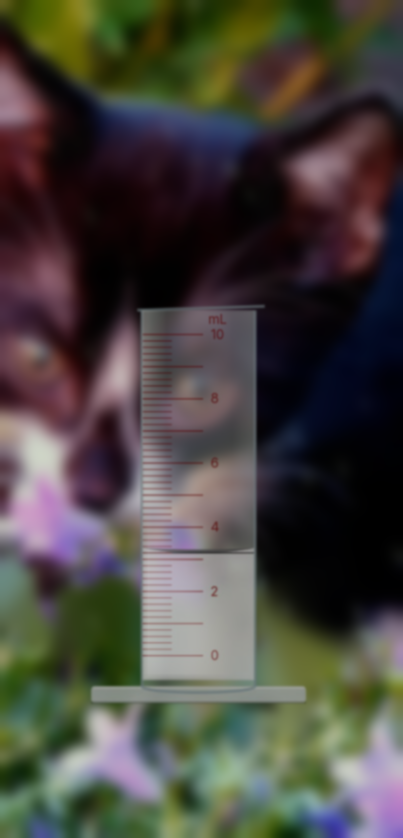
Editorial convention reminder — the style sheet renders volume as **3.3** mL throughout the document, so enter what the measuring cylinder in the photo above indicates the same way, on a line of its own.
**3.2** mL
